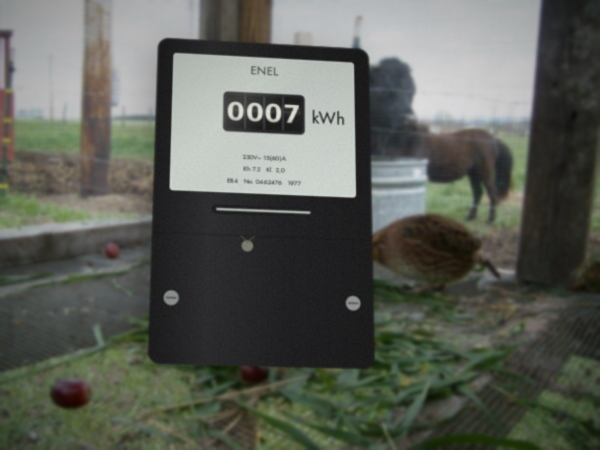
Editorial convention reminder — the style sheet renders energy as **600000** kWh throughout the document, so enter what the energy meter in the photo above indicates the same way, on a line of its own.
**7** kWh
